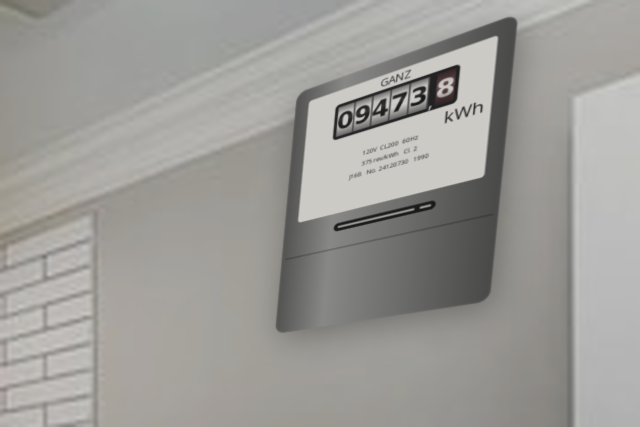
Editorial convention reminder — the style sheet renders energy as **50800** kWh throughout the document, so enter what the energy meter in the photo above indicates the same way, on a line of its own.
**9473.8** kWh
